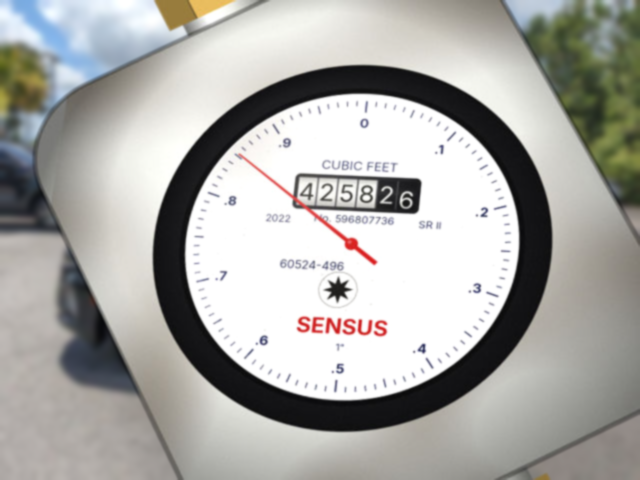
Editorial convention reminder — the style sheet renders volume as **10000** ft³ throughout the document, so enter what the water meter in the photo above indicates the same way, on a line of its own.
**425825.85** ft³
